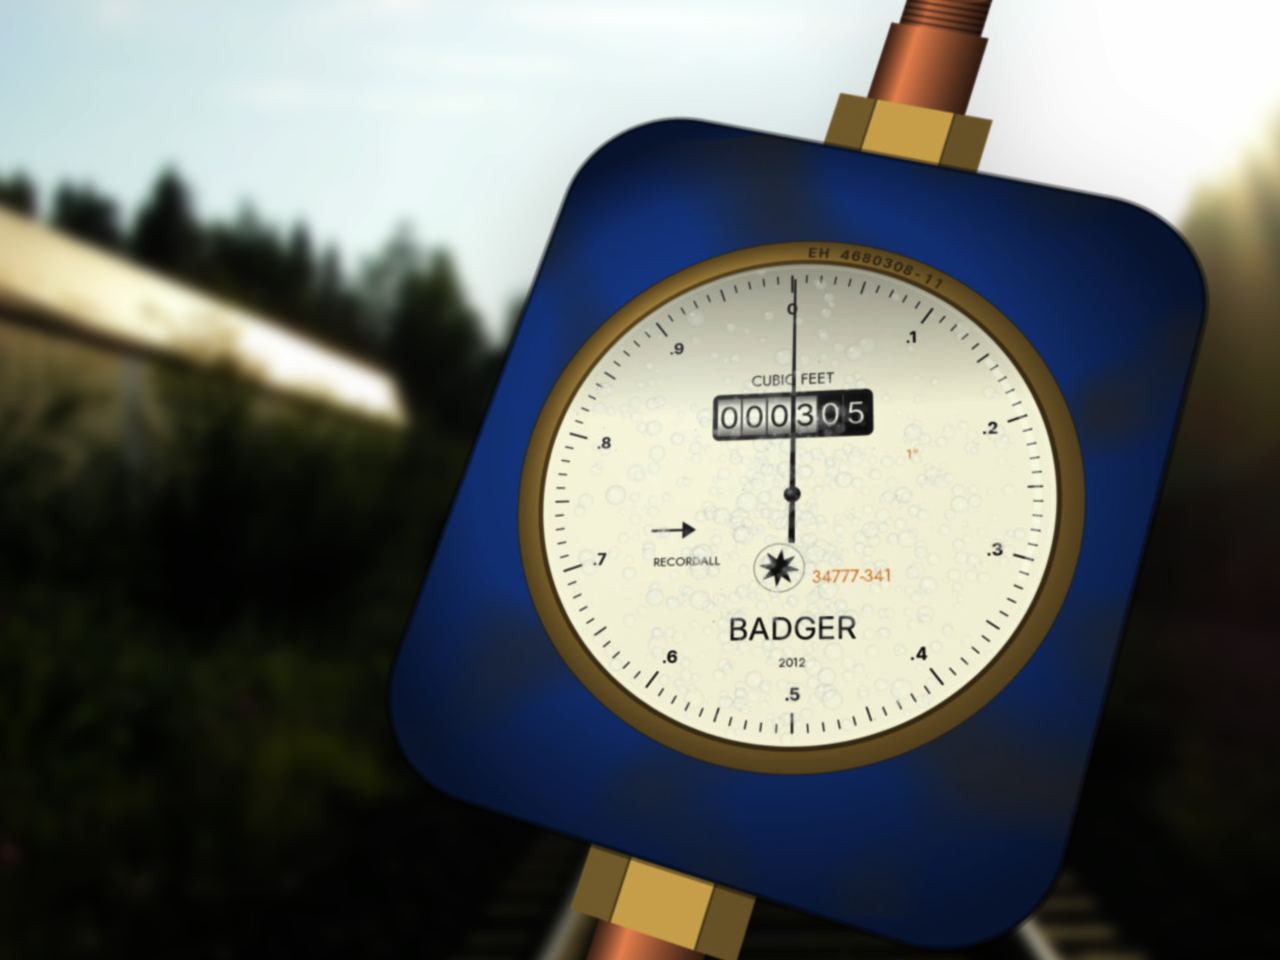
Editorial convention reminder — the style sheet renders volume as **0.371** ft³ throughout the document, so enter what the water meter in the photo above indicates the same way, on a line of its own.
**305.00** ft³
